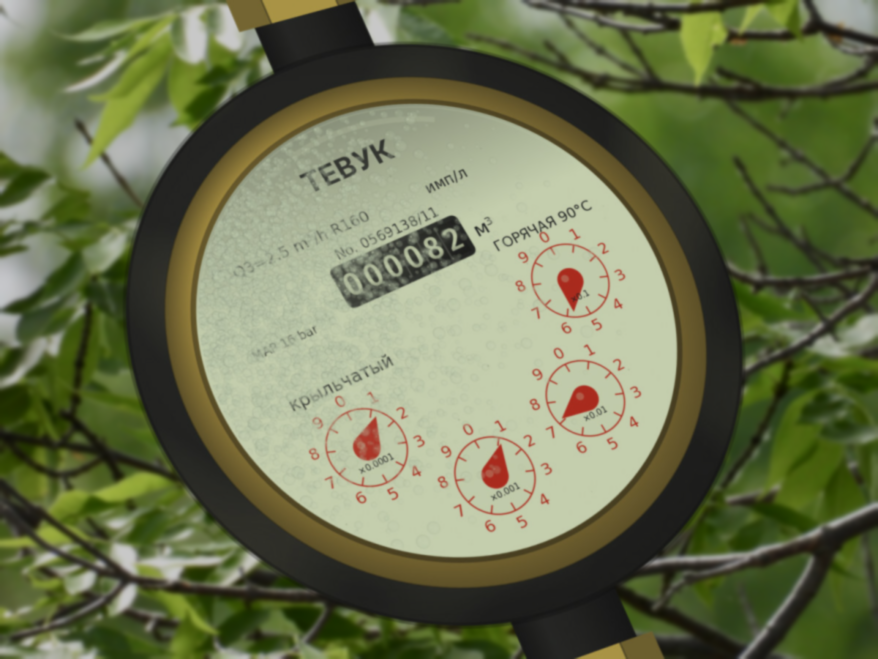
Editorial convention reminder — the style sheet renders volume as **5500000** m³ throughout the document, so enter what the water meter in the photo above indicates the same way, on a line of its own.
**82.5711** m³
